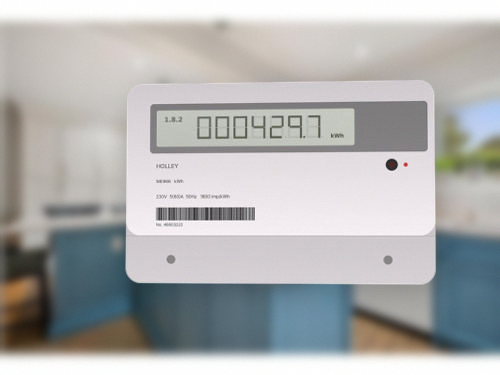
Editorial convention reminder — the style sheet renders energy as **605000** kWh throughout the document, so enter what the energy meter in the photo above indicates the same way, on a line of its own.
**429.7** kWh
